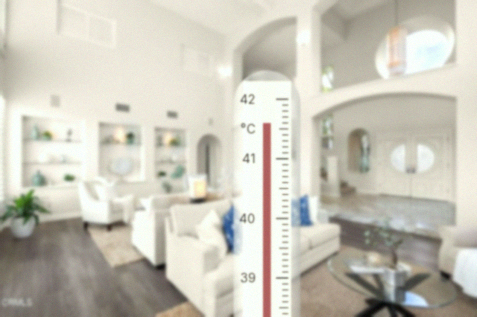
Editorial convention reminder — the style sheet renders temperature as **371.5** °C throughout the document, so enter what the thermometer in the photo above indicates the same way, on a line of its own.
**41.6** °C
